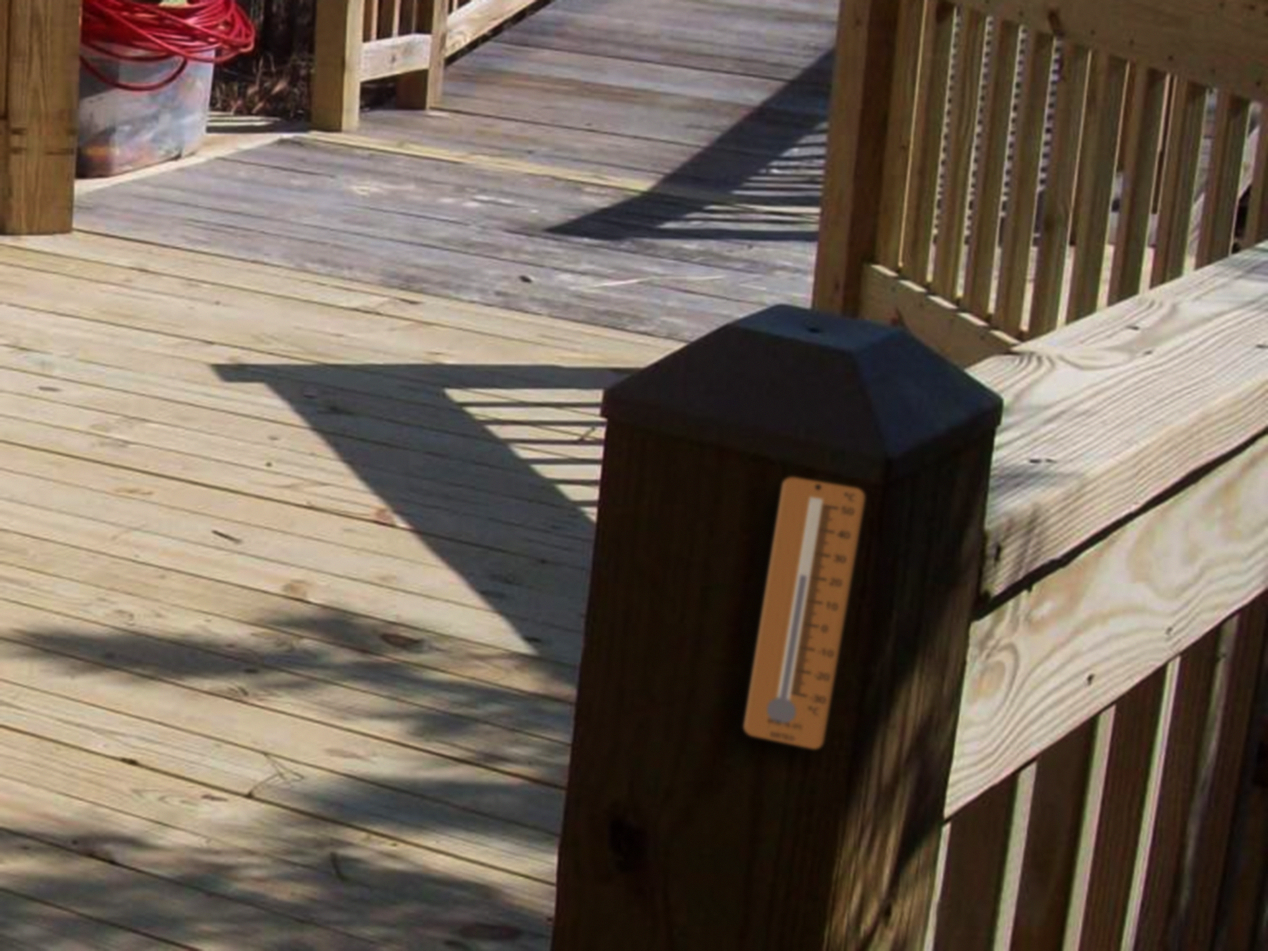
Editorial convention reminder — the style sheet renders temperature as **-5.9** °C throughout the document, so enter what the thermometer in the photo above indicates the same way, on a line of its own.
**20** °C
